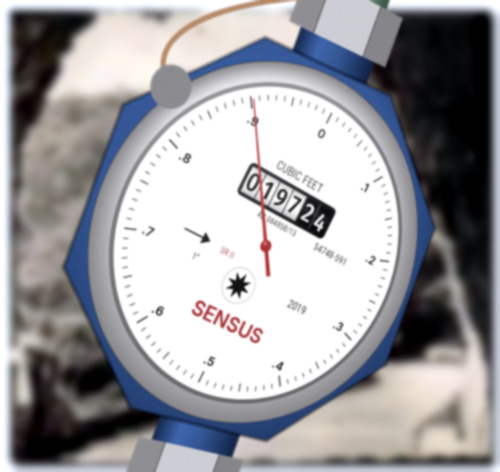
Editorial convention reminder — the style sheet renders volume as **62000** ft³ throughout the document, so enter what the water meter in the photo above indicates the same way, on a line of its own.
**19723.90** ft³
